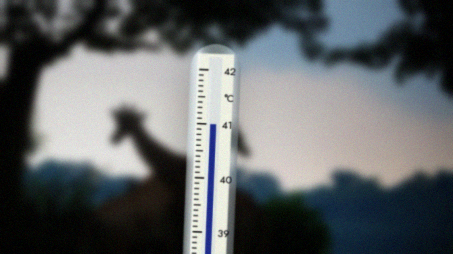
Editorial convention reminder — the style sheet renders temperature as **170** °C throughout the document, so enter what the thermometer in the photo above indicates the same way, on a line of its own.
**41** °C
